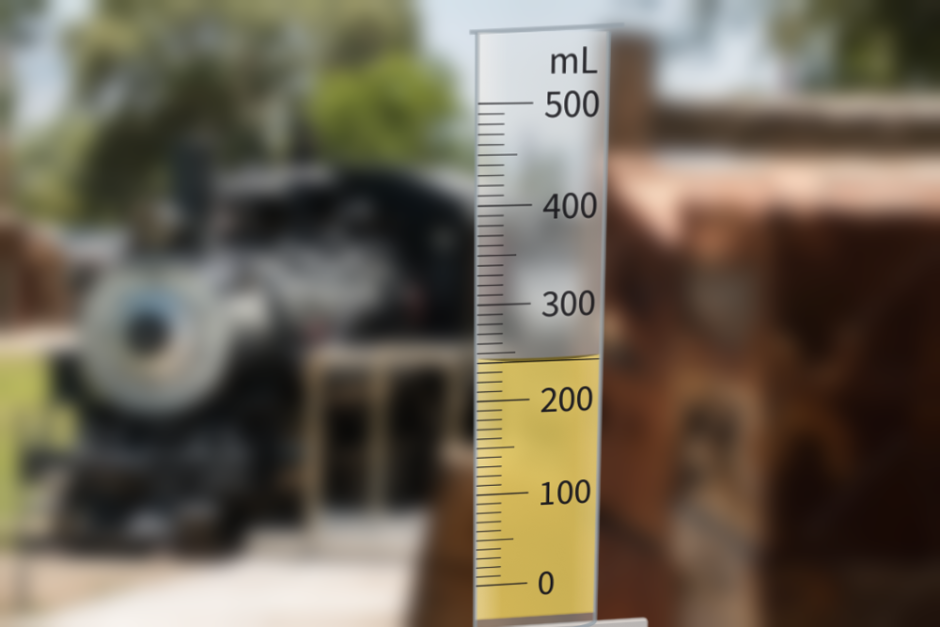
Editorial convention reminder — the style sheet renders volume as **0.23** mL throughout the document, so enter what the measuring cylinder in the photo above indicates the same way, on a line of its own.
**240** mL
